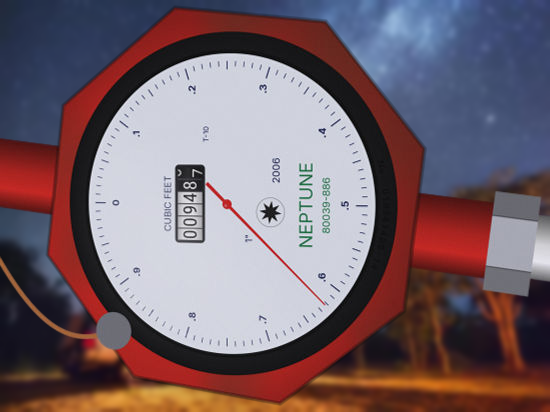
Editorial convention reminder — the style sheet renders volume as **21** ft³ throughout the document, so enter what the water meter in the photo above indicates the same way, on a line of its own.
**9486.62** ft³
